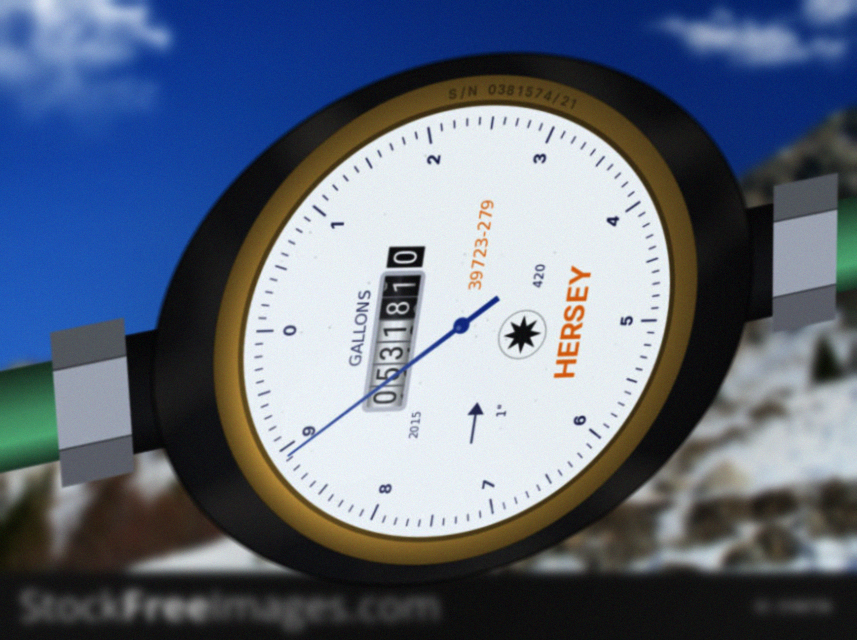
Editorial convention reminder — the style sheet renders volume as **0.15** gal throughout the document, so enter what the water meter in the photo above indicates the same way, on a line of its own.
**531808.9** gal
